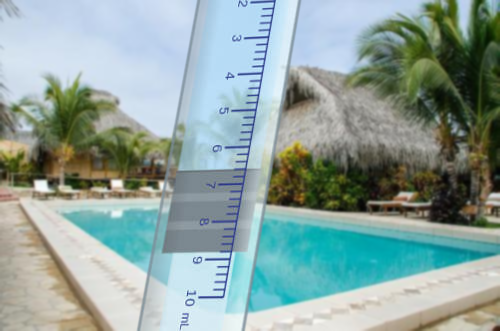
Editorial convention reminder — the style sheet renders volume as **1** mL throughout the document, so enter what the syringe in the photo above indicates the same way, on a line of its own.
**6.6** mL
